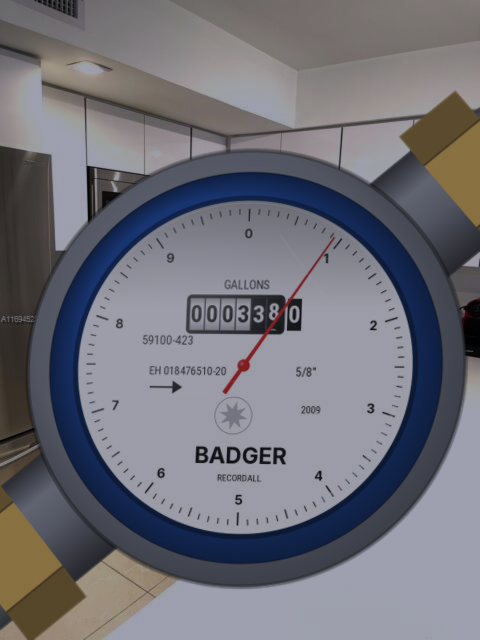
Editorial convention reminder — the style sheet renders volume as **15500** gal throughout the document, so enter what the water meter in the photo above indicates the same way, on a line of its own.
**3380.9** gal
